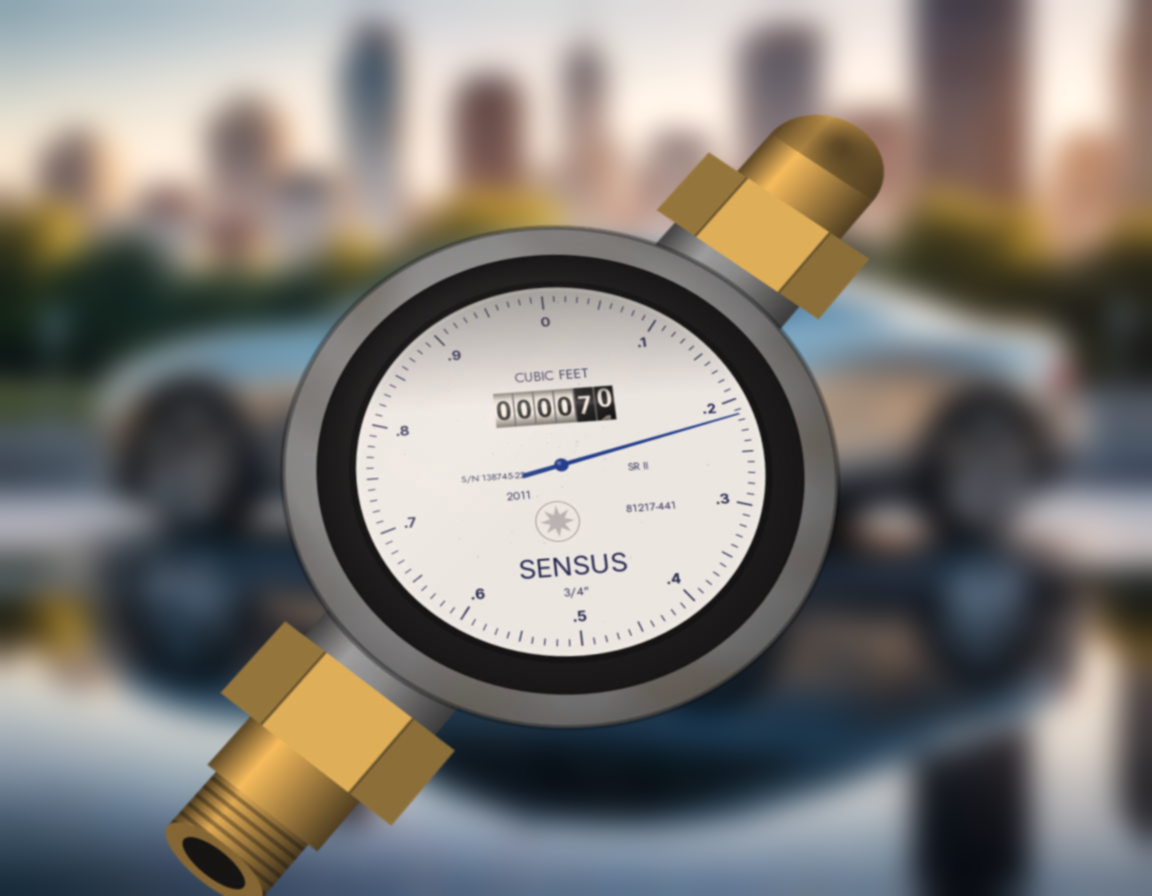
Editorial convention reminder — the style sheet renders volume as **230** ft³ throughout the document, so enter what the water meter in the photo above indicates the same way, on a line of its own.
**70.21** ft³
